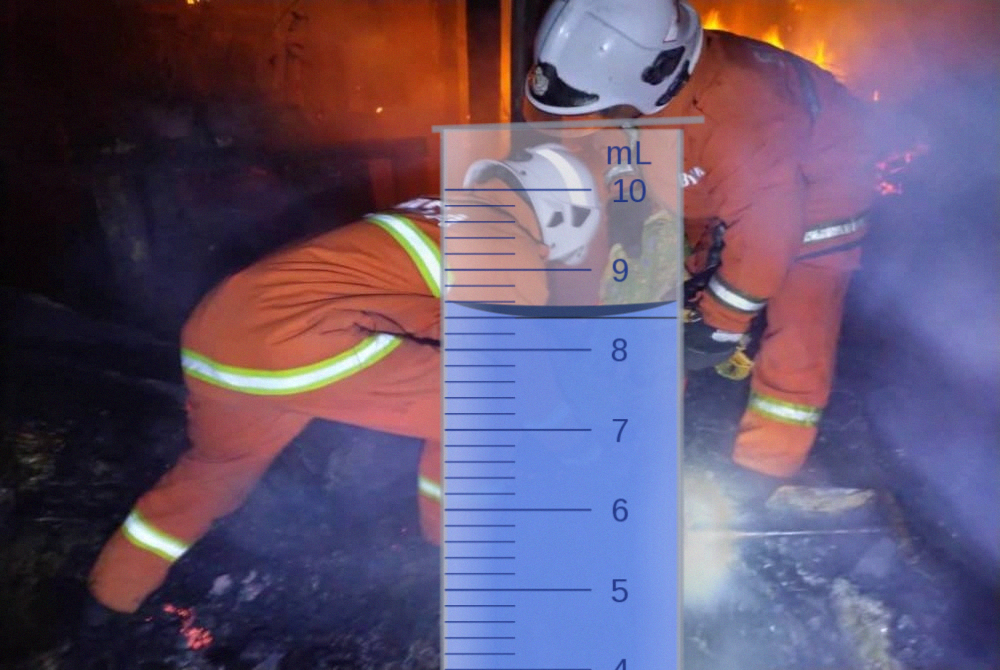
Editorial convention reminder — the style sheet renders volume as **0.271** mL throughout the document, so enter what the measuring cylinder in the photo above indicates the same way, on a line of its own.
**8.4** mL
